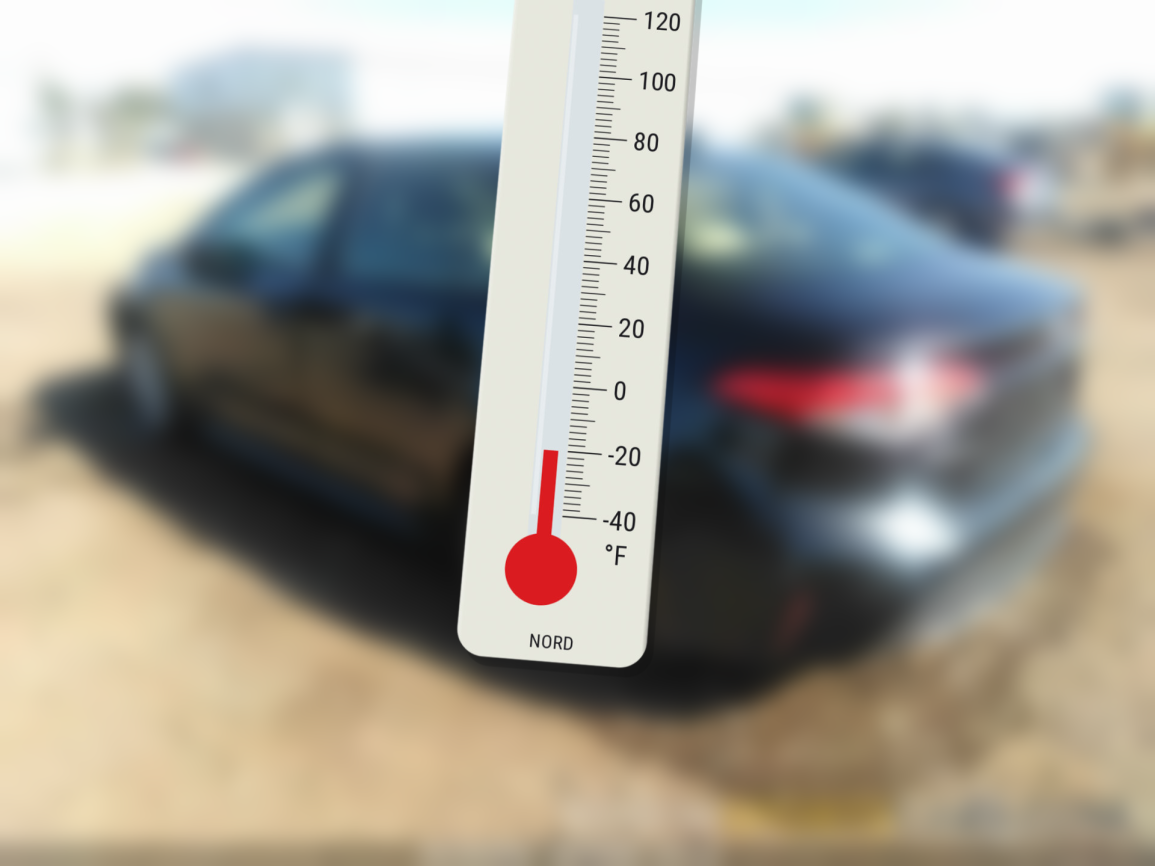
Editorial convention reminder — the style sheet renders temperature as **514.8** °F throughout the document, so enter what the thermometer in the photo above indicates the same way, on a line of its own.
**-20** °F
